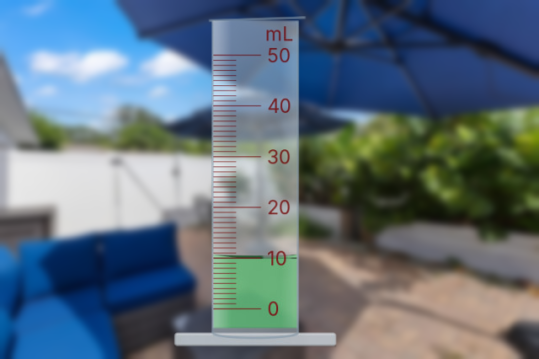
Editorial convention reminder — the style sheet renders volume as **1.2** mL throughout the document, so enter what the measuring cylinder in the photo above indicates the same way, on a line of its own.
**10** mL
